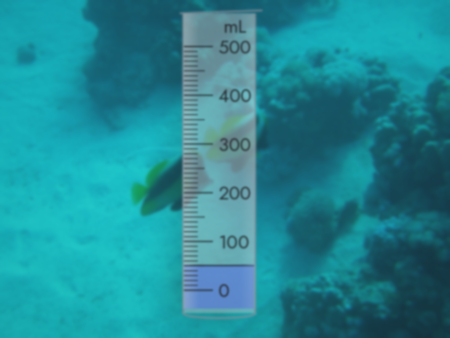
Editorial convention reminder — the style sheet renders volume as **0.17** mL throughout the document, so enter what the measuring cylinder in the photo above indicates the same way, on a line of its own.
**50** mL
